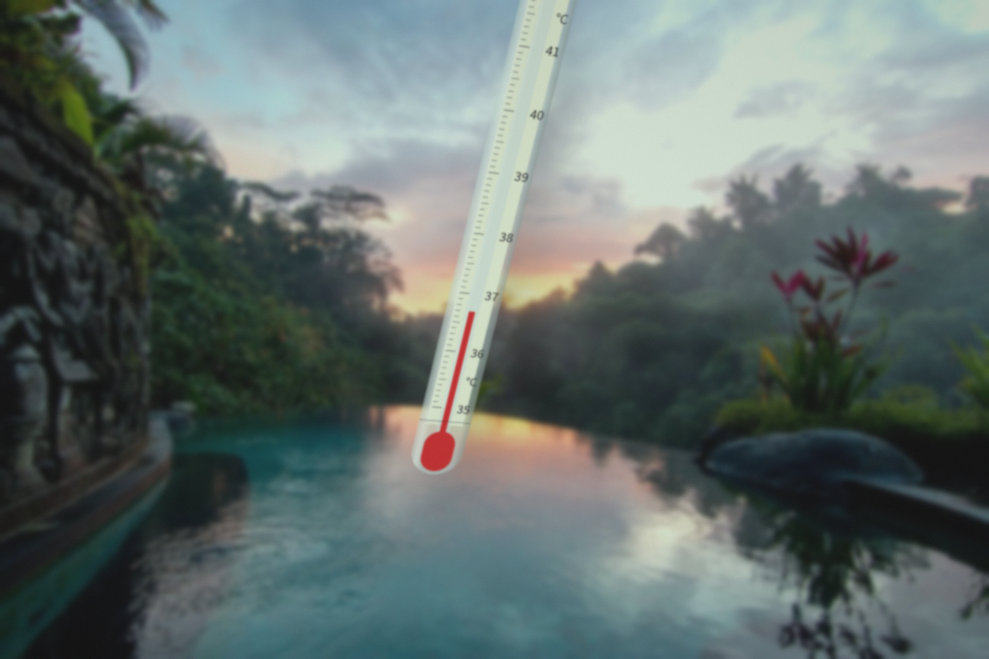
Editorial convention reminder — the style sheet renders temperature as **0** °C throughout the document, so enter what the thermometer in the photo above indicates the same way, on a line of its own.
**36.7** °C
